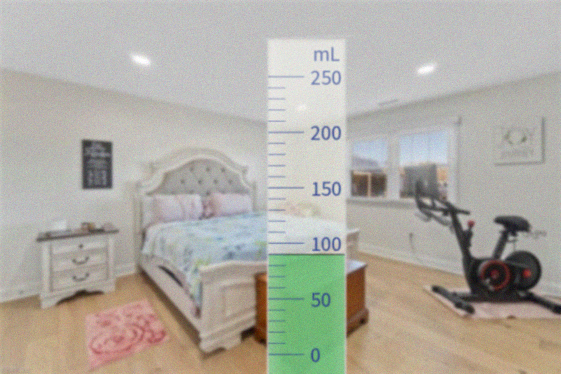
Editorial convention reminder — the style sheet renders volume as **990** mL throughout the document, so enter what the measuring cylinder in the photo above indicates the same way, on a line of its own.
**90** mL
